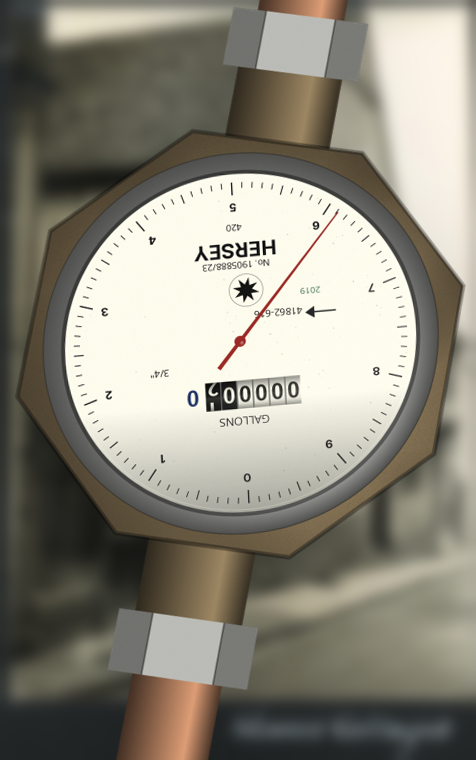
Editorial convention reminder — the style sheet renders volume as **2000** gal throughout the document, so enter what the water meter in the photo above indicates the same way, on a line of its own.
**16.1** gal
